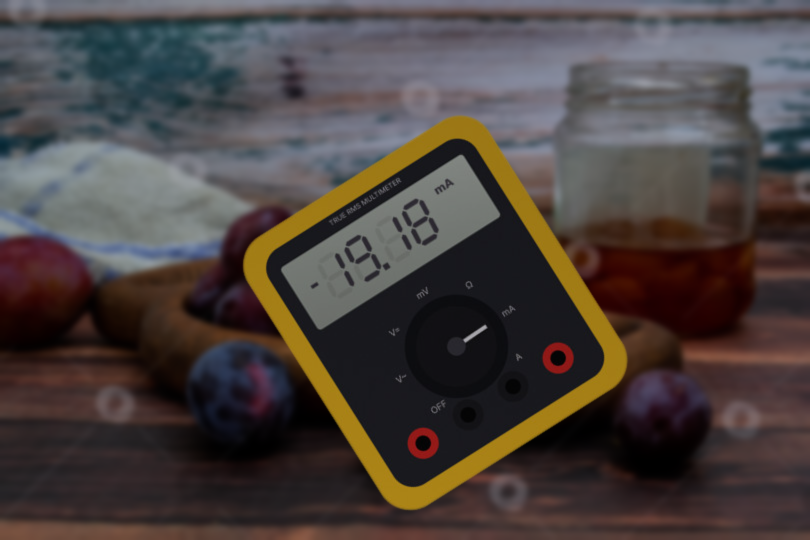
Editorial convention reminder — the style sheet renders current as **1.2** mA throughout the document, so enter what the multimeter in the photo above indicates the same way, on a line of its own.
**-19.18** mA
